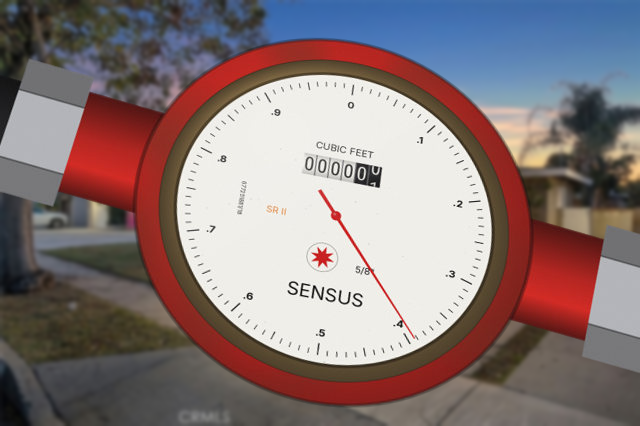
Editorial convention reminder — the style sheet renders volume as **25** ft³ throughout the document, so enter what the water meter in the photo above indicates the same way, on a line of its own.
**0.39** ft³
